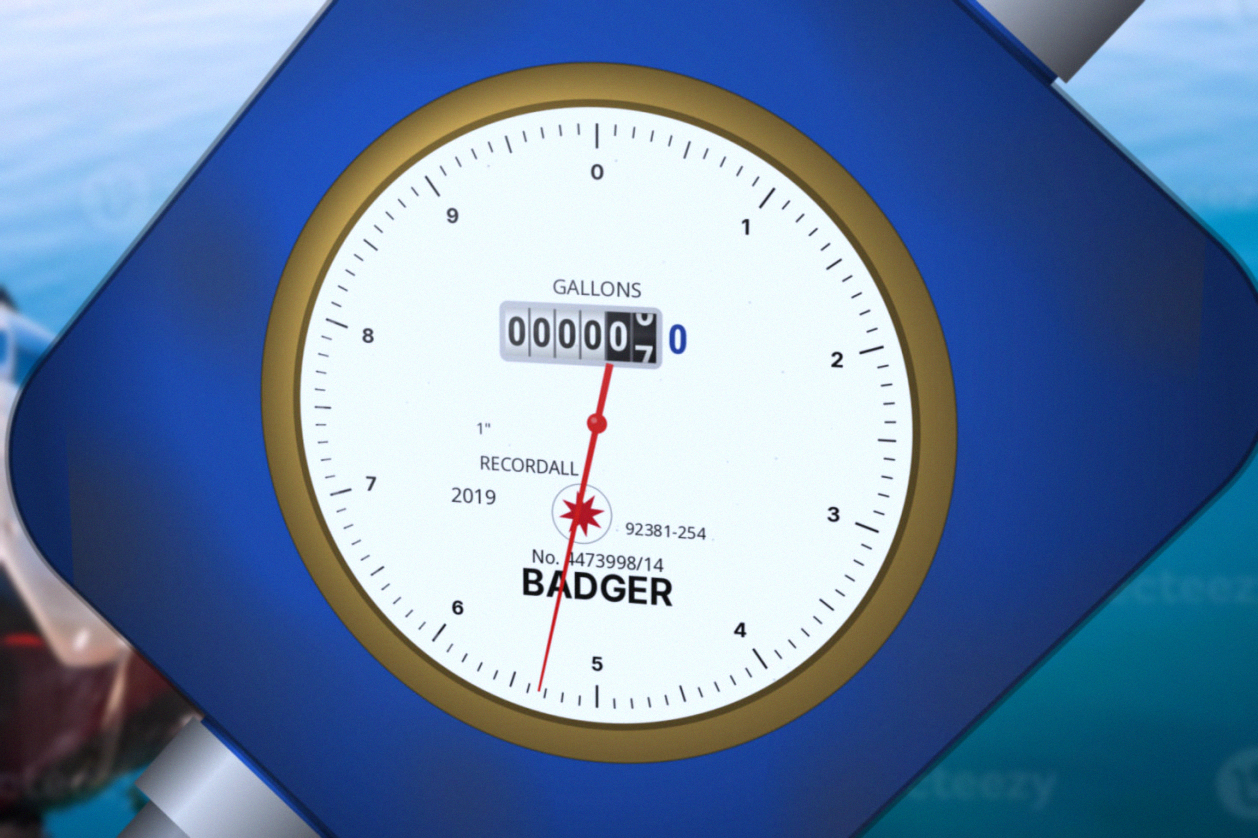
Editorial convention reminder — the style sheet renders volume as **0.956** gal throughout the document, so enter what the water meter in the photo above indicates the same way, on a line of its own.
**65.3** gal
